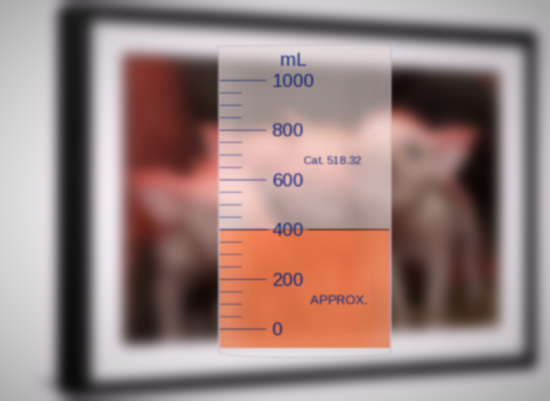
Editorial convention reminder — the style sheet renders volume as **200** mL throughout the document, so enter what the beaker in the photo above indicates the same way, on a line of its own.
**400** mL
